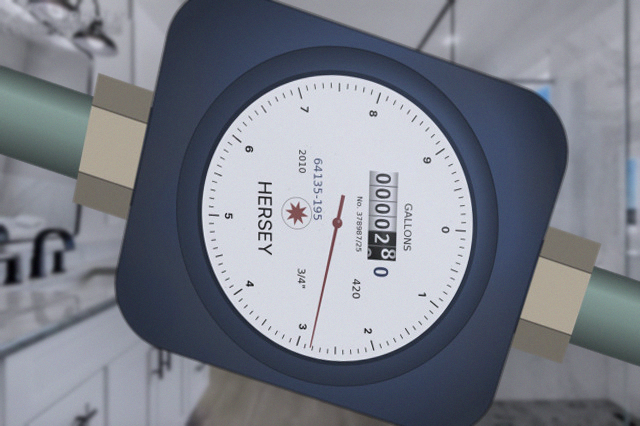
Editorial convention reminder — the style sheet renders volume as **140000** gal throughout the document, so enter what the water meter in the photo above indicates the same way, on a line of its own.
**282.8** gal
